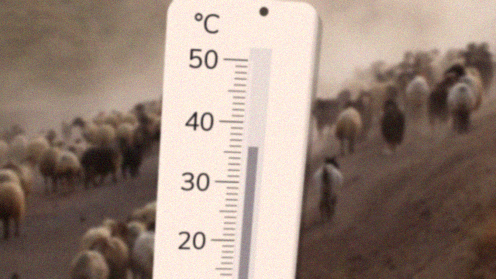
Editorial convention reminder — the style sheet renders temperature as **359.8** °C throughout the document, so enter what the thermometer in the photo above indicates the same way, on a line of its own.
**36** °C
